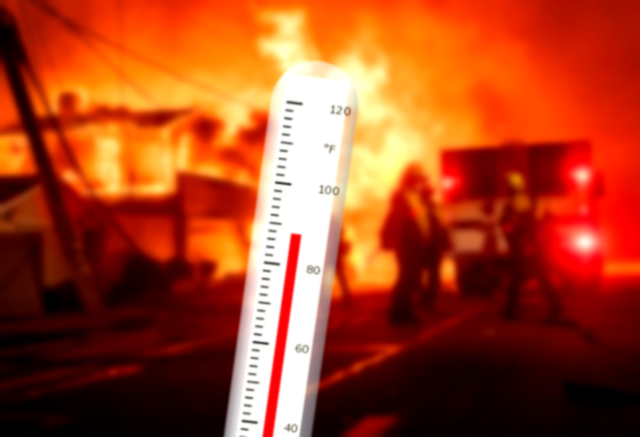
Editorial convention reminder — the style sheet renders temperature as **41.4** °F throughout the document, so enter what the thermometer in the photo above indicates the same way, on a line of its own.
**88** °F
